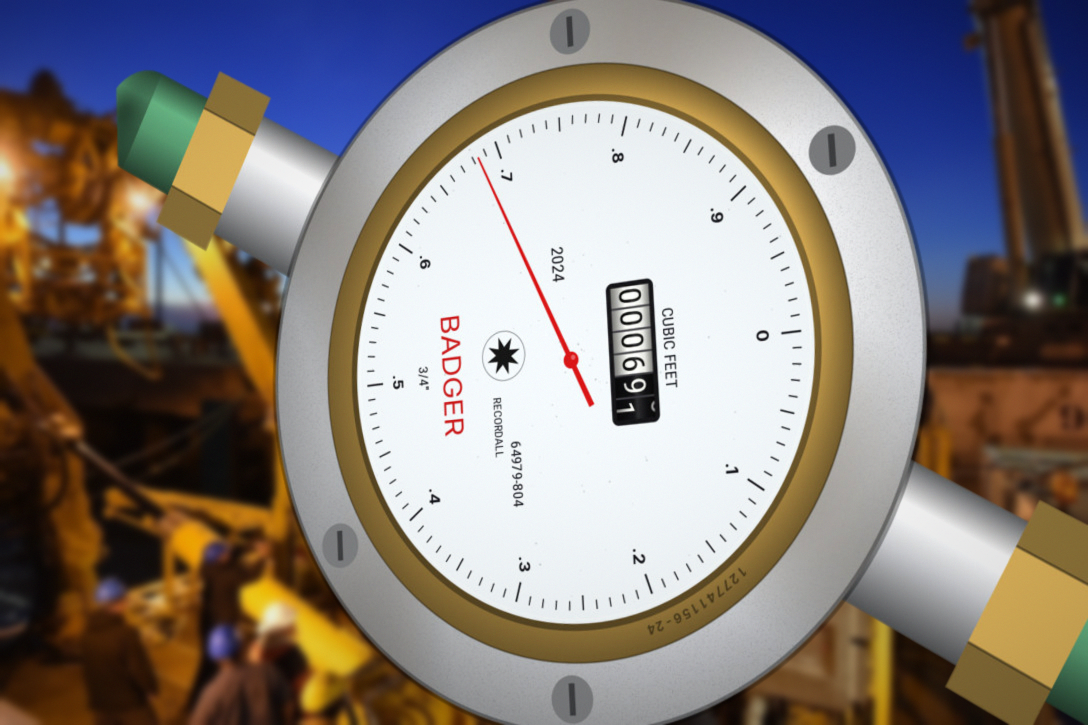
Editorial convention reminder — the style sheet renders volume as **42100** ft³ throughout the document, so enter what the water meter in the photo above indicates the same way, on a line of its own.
**690.68** ft³
